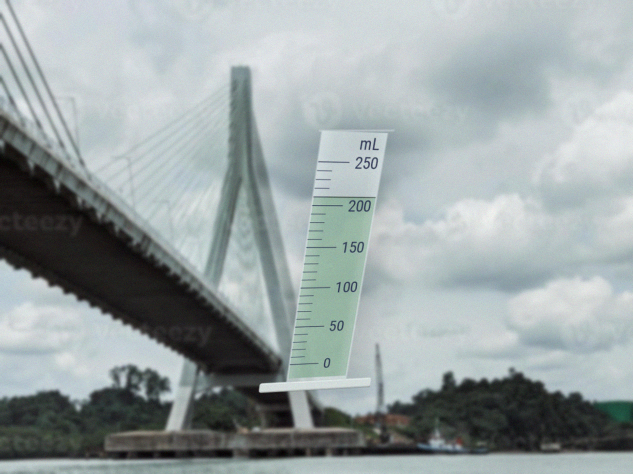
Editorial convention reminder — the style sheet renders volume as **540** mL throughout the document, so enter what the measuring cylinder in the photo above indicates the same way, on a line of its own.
**210** mL
